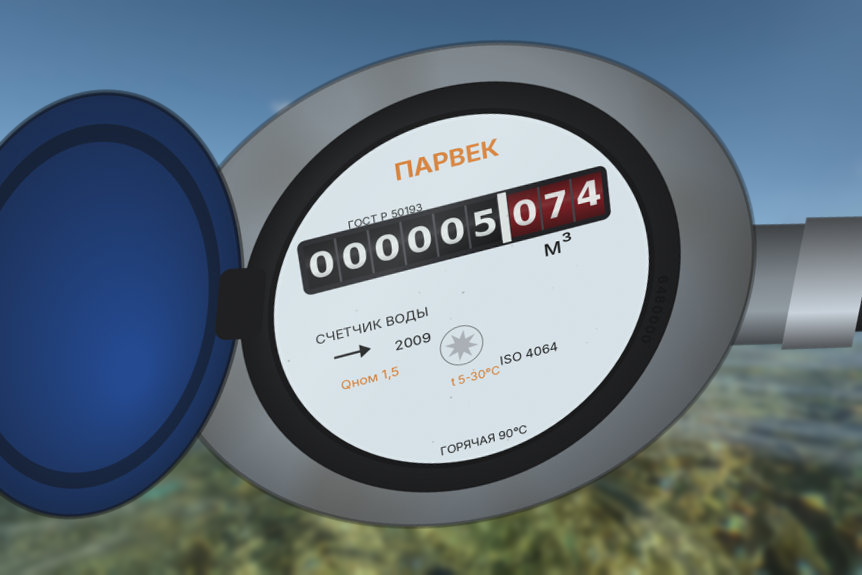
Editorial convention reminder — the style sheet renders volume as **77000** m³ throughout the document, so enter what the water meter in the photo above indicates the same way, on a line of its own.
**5.074** m³
